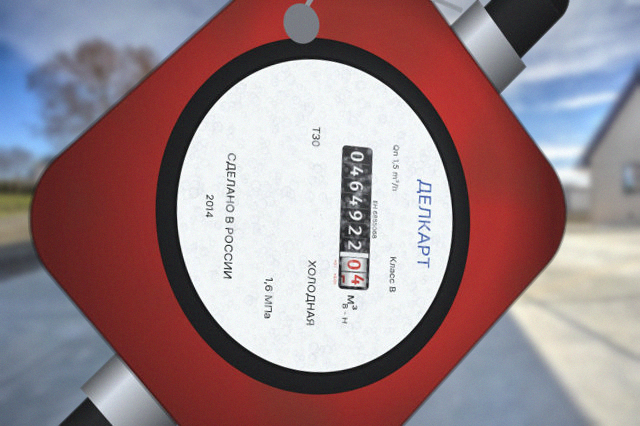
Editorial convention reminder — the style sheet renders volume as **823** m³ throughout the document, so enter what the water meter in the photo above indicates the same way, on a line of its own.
**464922.04** m³
